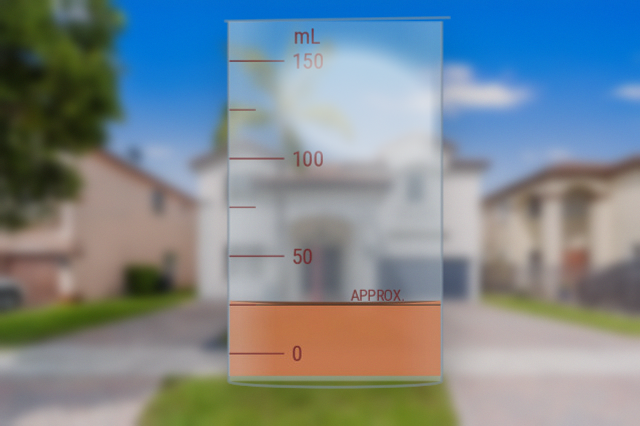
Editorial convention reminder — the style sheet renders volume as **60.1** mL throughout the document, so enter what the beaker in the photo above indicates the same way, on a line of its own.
**25** mL
